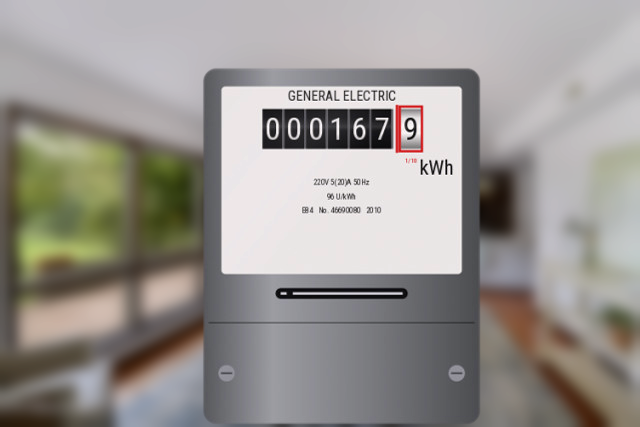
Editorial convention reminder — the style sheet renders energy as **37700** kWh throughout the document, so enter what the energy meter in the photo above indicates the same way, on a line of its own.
**167.9** kWh
